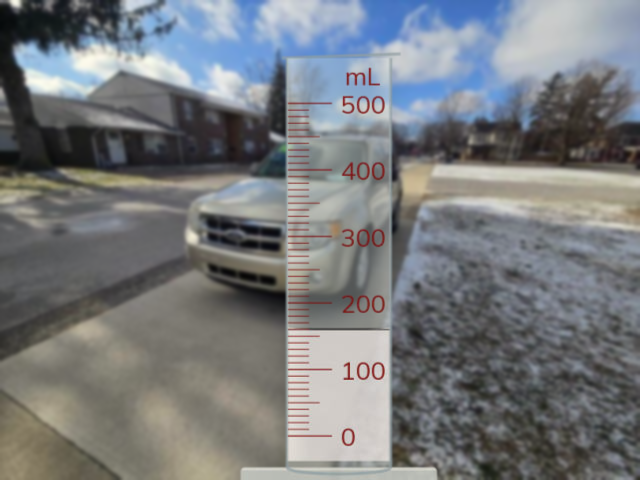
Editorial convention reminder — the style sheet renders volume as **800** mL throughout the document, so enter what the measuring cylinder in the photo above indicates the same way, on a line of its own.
**160** mL
